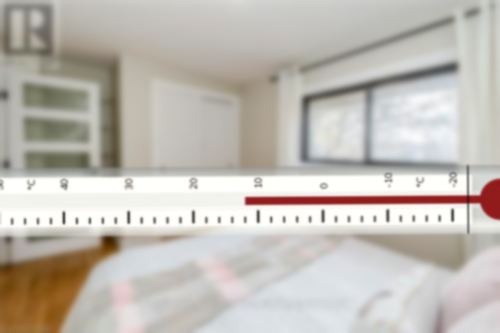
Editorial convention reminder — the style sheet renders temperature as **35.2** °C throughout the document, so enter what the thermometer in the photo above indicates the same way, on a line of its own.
**12** °C
